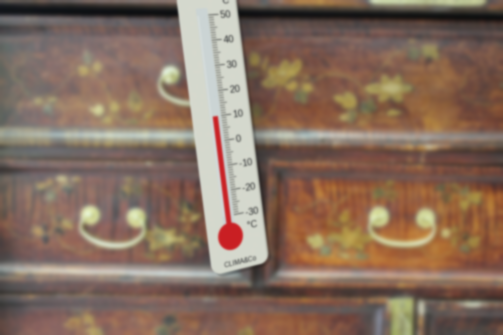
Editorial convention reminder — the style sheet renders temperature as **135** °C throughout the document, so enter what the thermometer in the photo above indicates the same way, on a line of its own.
**10** °C
